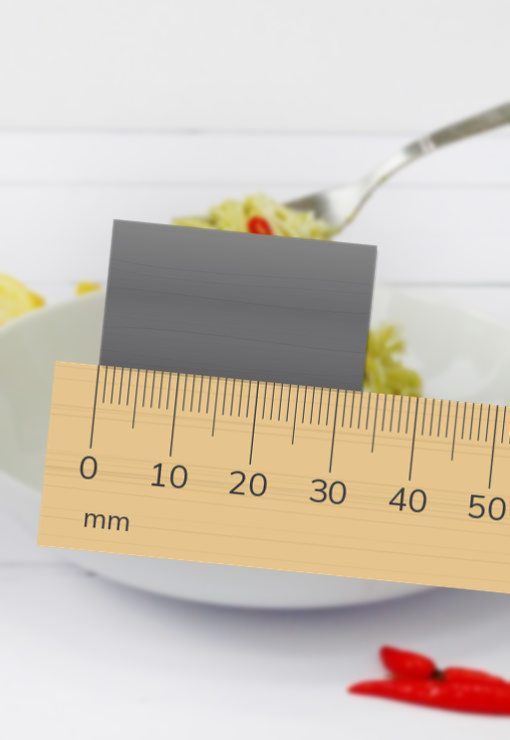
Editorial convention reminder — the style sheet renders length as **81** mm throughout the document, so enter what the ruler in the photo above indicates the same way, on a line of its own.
**33** mm
